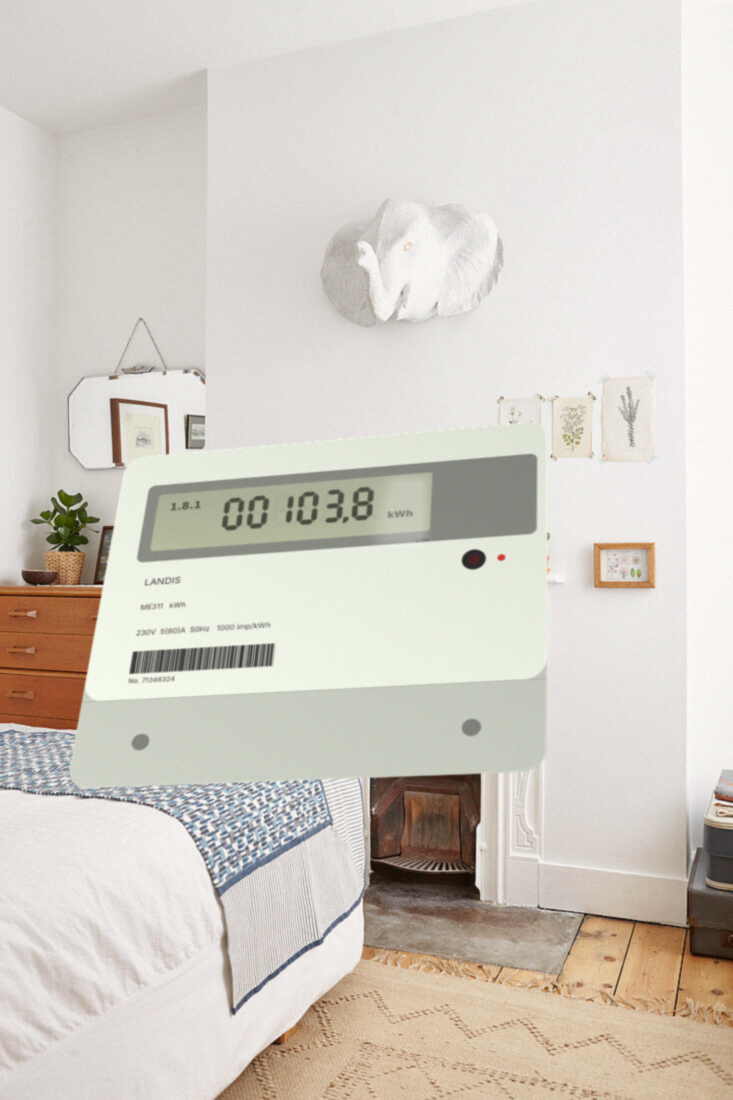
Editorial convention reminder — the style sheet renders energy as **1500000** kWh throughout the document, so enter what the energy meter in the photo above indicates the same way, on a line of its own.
**103.8** kWh
